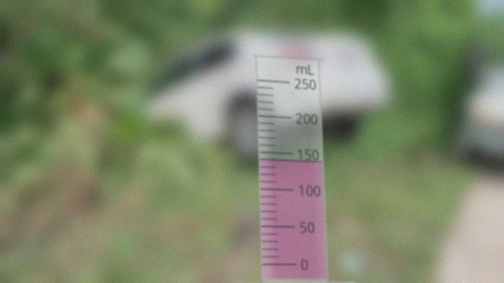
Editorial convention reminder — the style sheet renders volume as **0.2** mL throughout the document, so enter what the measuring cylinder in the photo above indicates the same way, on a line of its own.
**140** mL
